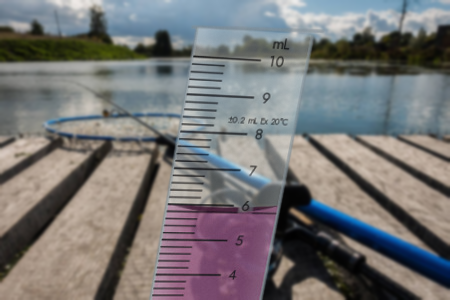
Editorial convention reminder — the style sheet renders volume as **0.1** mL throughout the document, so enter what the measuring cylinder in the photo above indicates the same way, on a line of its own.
**5.8** mL
